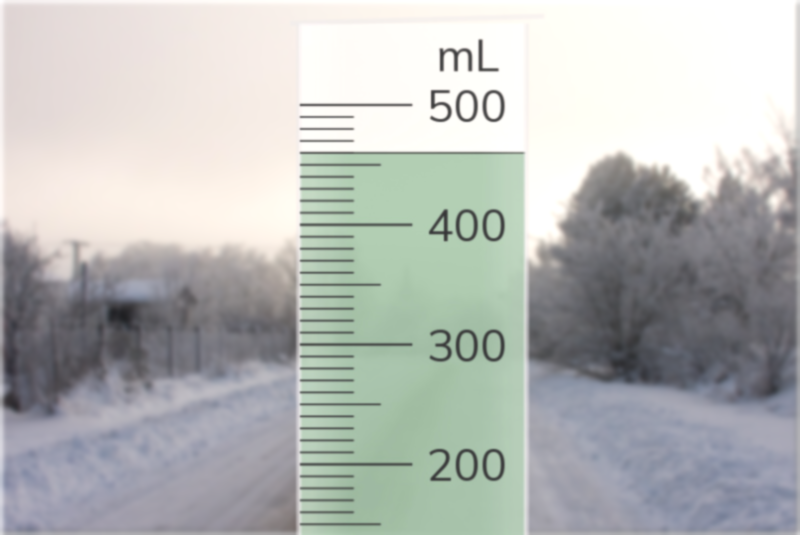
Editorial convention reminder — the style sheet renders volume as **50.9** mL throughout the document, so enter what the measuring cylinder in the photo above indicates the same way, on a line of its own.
**460** mL
